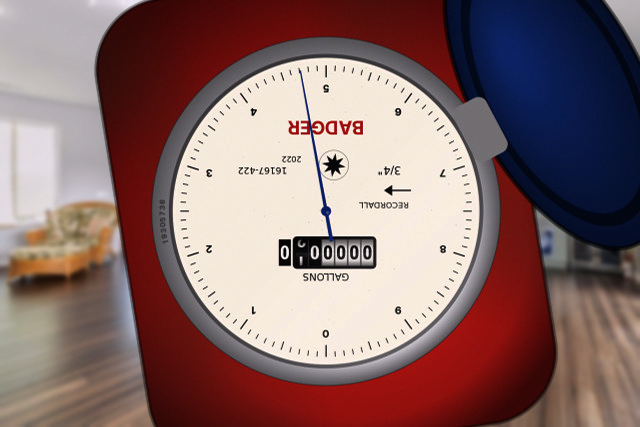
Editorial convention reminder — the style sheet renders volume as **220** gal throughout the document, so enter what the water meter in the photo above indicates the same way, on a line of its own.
**14.7** gal
